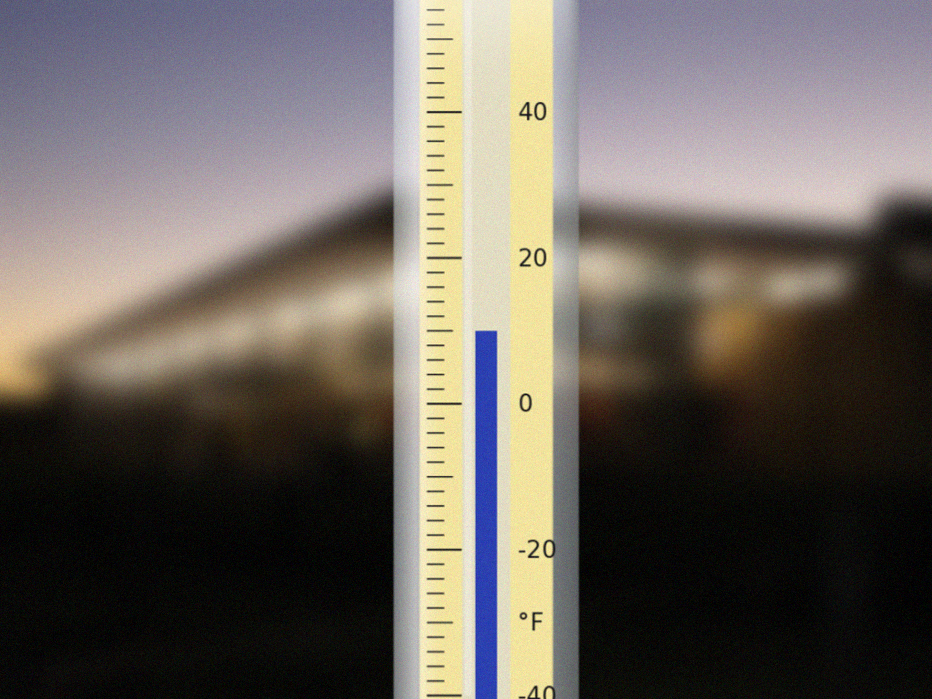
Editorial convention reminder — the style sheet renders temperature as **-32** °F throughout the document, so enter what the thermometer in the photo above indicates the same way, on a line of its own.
**10** °F
